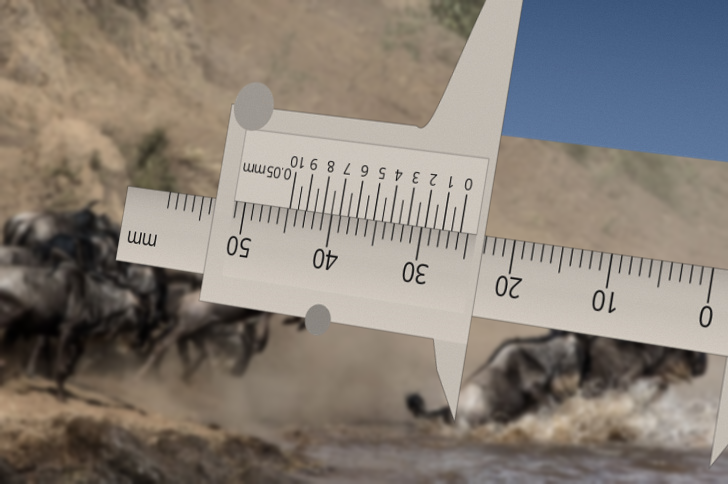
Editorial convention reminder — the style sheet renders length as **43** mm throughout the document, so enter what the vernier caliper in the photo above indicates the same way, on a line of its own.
**25.8** mm
